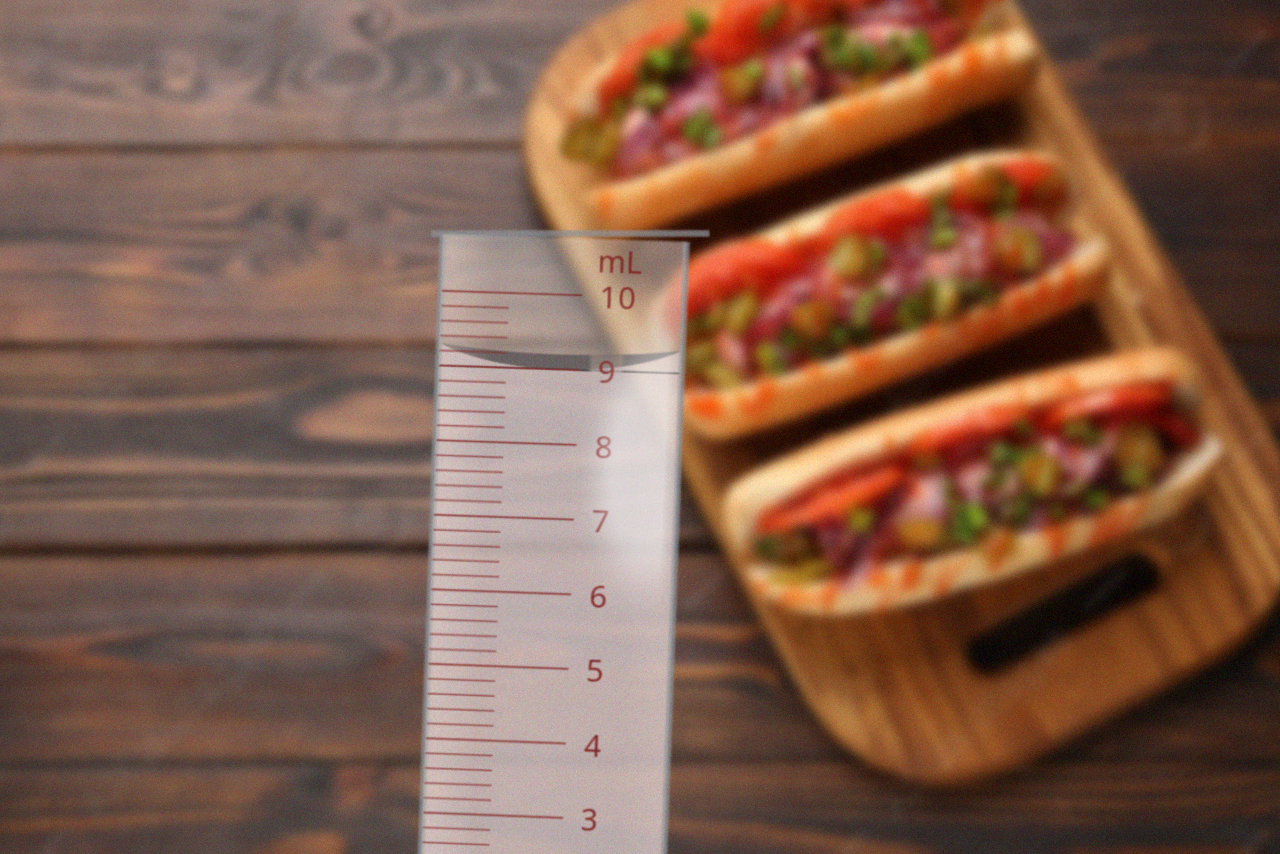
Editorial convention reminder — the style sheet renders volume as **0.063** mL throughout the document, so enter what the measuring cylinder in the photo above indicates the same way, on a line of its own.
**9** mL
